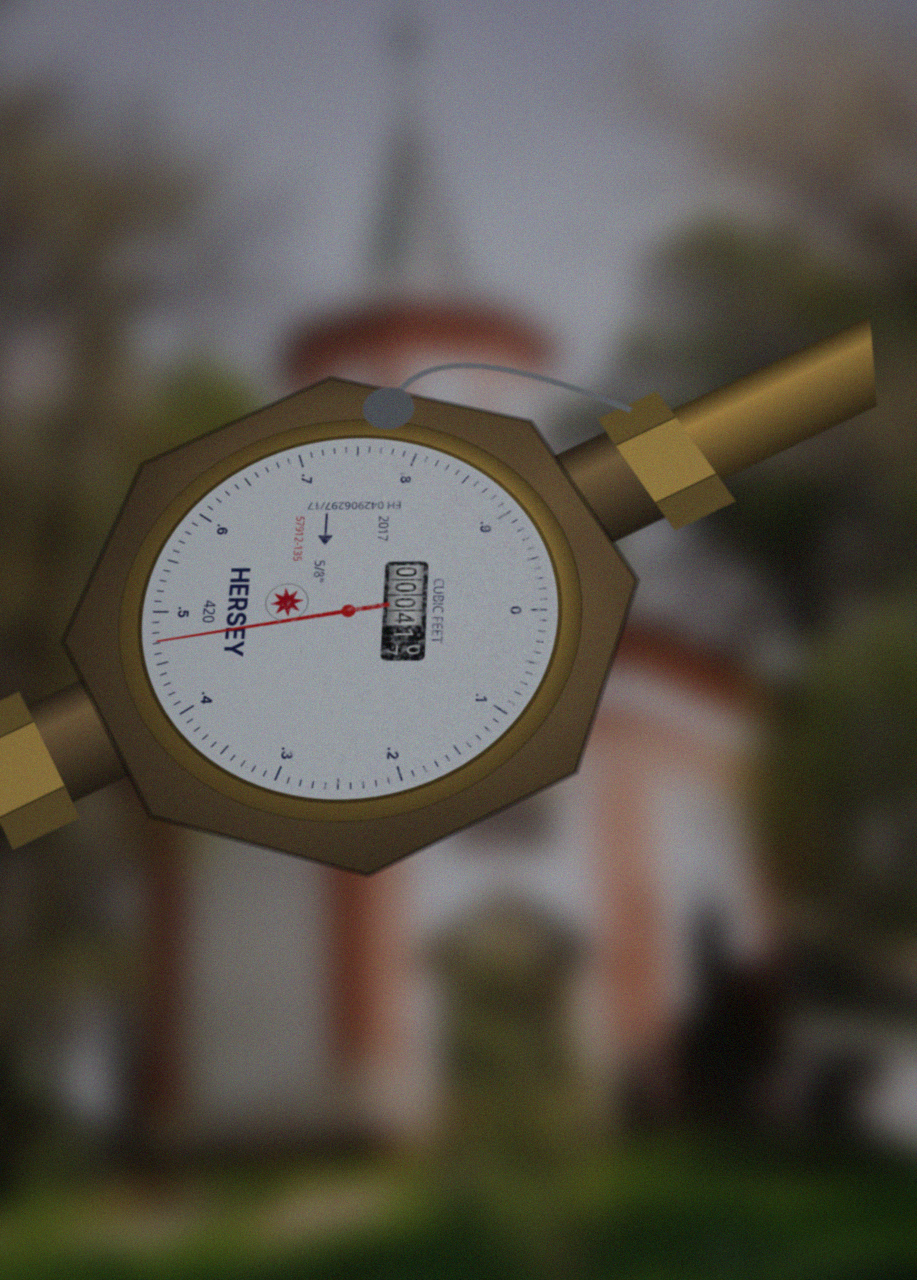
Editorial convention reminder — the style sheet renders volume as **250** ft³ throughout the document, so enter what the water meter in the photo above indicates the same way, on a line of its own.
**416.47** ft³
